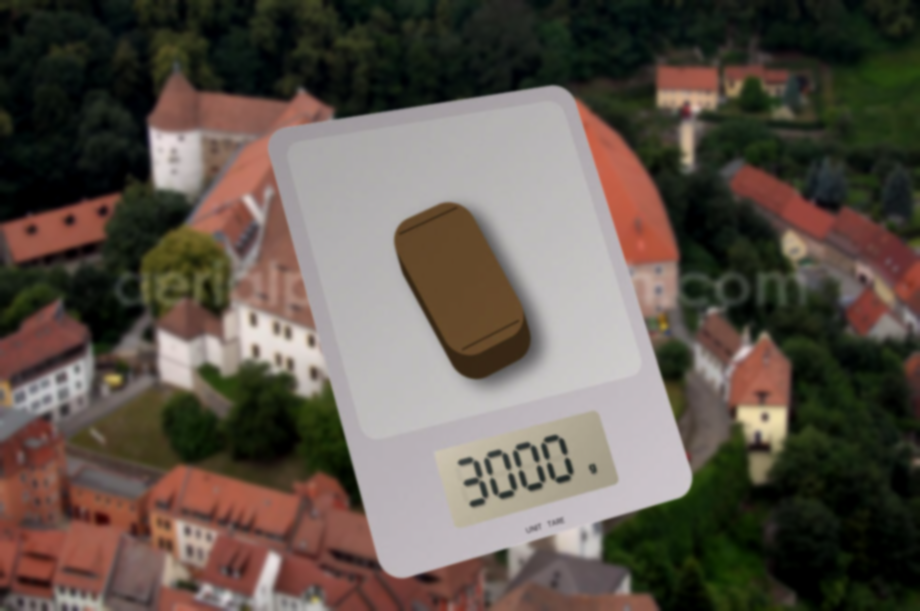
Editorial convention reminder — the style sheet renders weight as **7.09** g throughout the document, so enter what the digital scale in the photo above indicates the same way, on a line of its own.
**3000** g
